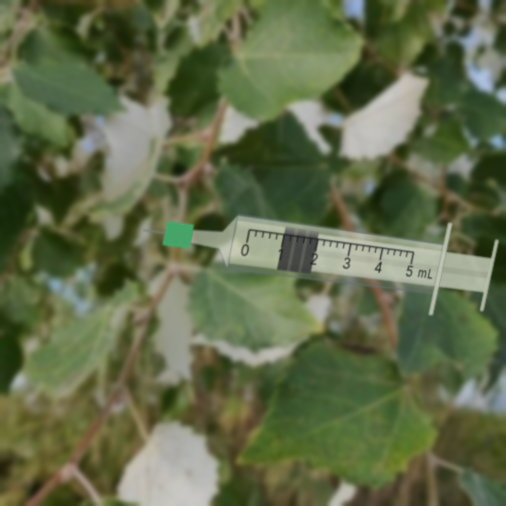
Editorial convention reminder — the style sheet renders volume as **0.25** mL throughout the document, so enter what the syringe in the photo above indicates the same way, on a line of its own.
**1** mL
